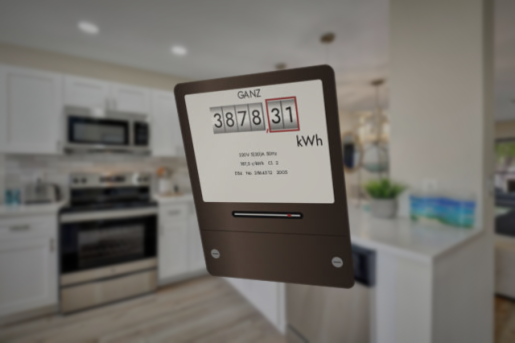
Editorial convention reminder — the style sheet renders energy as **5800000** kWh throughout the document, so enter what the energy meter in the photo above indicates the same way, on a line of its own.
**3878.31** kWh
